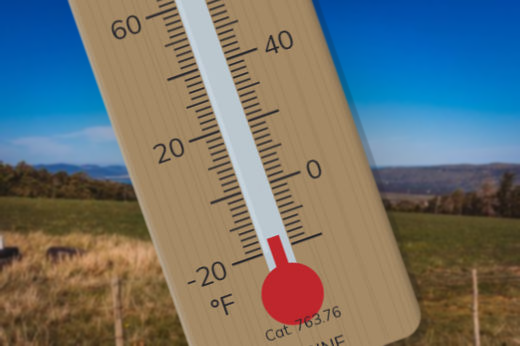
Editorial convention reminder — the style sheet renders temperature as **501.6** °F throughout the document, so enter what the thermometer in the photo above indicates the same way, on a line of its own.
**-16** °F
